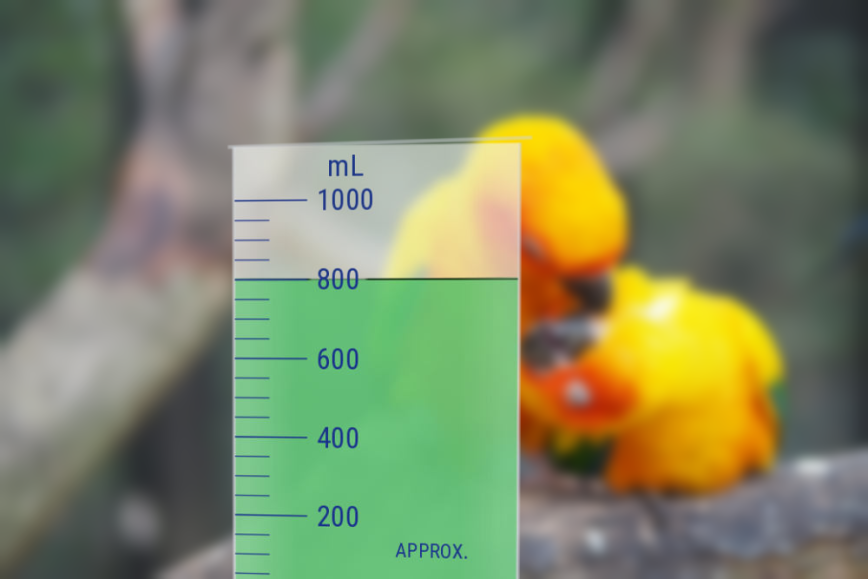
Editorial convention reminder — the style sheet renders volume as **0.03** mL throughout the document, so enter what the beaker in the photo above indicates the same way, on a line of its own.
**800** mL
